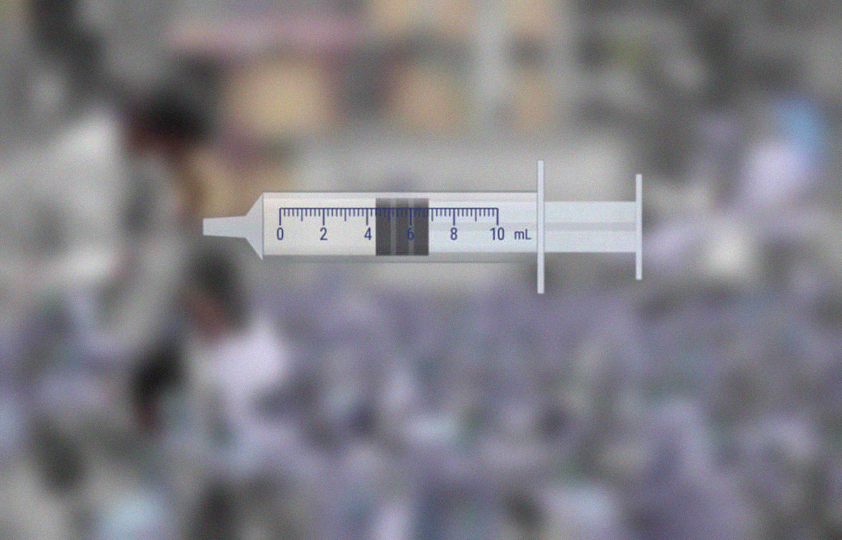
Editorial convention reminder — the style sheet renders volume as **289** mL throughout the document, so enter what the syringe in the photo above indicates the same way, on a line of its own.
**4.4** mL
